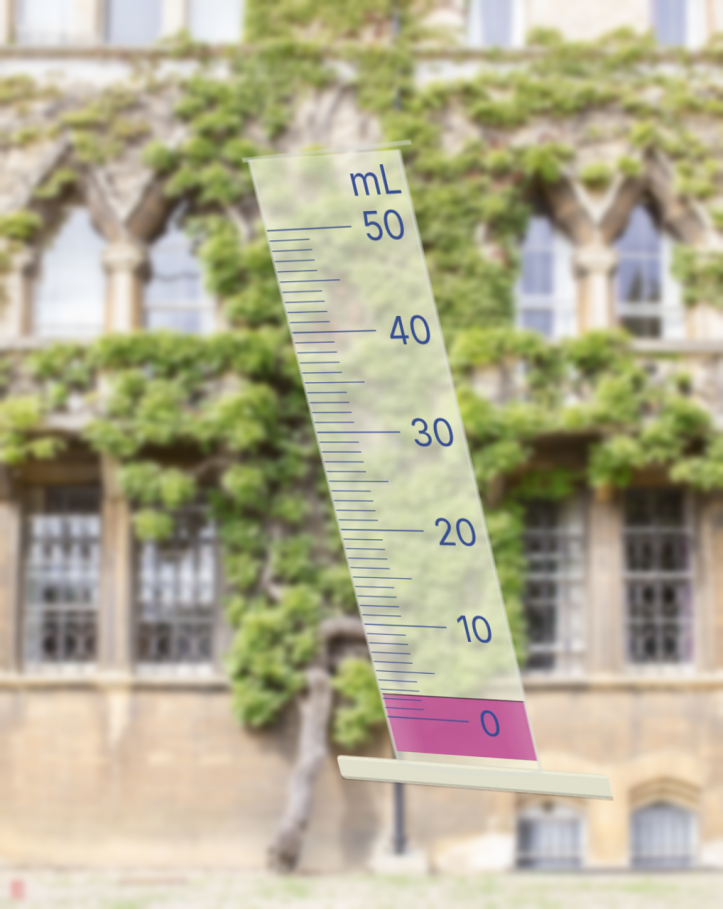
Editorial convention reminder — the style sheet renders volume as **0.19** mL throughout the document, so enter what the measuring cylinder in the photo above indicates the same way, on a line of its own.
**2.5** mL
